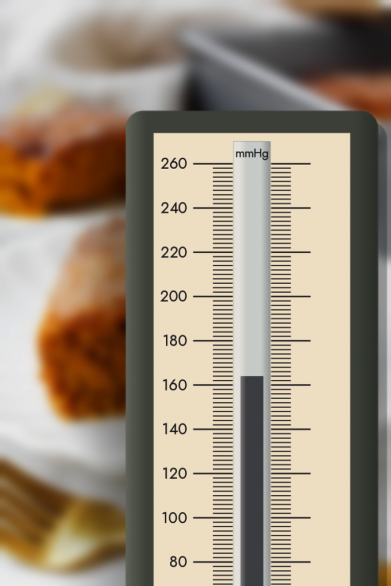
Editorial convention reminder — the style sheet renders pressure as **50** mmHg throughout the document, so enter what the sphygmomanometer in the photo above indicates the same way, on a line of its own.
**164** mmHg
